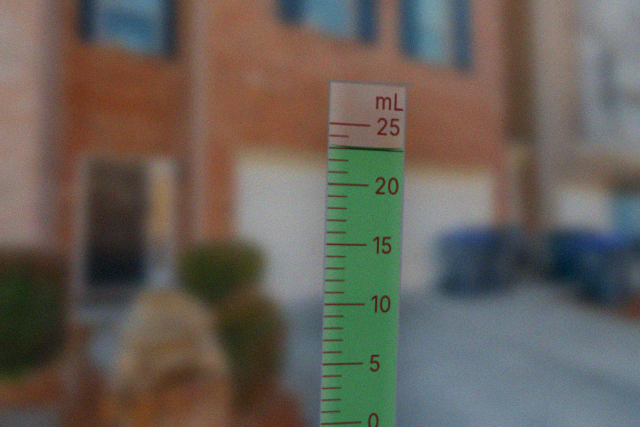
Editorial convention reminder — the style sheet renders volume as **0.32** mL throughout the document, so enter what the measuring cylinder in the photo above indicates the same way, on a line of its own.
**23** mL
